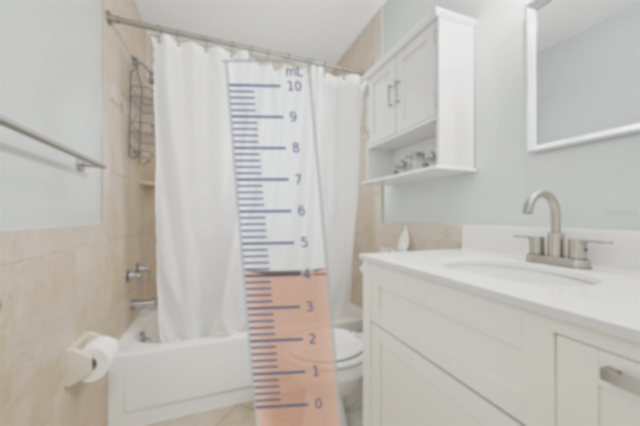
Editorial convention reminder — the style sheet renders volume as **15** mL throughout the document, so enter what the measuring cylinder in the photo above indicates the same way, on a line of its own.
**4** mL
